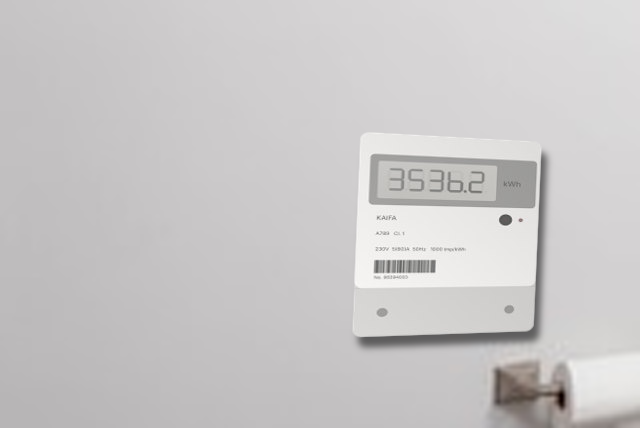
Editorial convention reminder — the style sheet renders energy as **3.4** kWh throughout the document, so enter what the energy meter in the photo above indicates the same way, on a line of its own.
**3536.2** kWh
